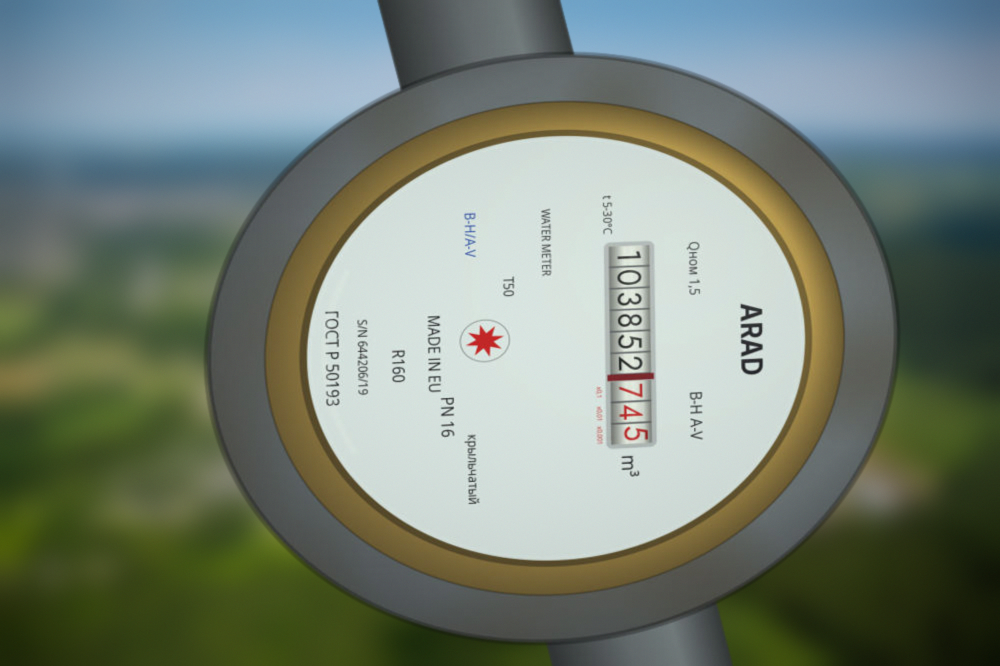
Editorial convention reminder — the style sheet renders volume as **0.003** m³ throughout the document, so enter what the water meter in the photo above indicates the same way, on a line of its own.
**103852.745** m³
